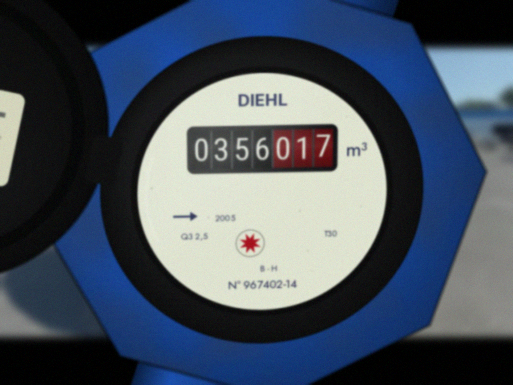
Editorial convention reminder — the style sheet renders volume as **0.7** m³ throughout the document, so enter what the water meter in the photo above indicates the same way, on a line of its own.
**356.017** m³
